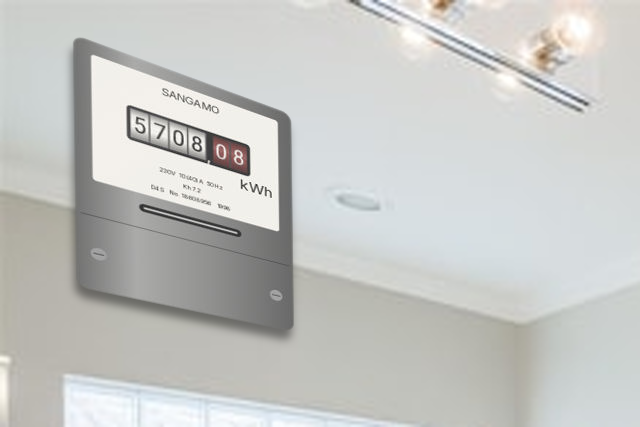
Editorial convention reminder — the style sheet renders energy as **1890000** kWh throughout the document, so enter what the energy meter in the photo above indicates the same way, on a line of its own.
**5708.08** kWh
